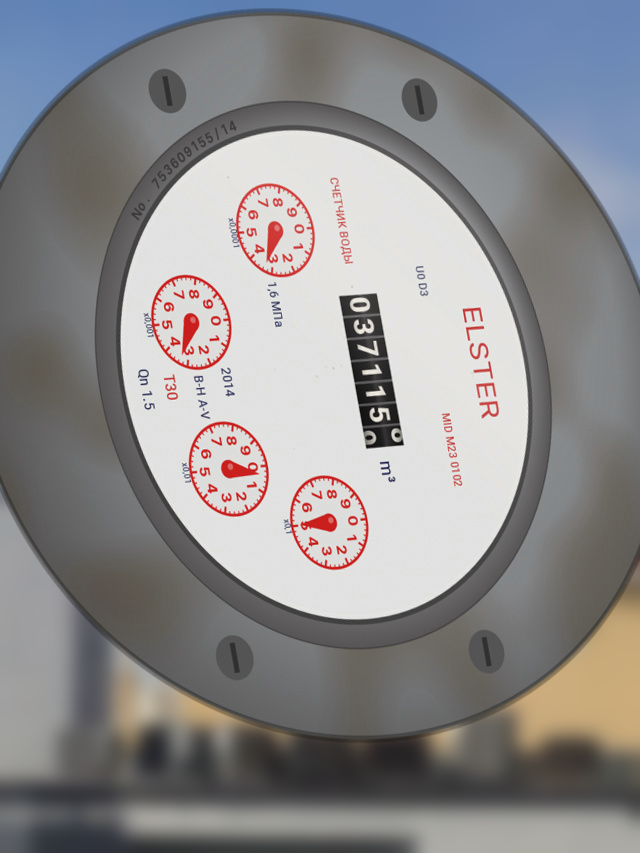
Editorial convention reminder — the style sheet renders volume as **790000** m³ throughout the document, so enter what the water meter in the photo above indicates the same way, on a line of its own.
**371158.5033** m³
